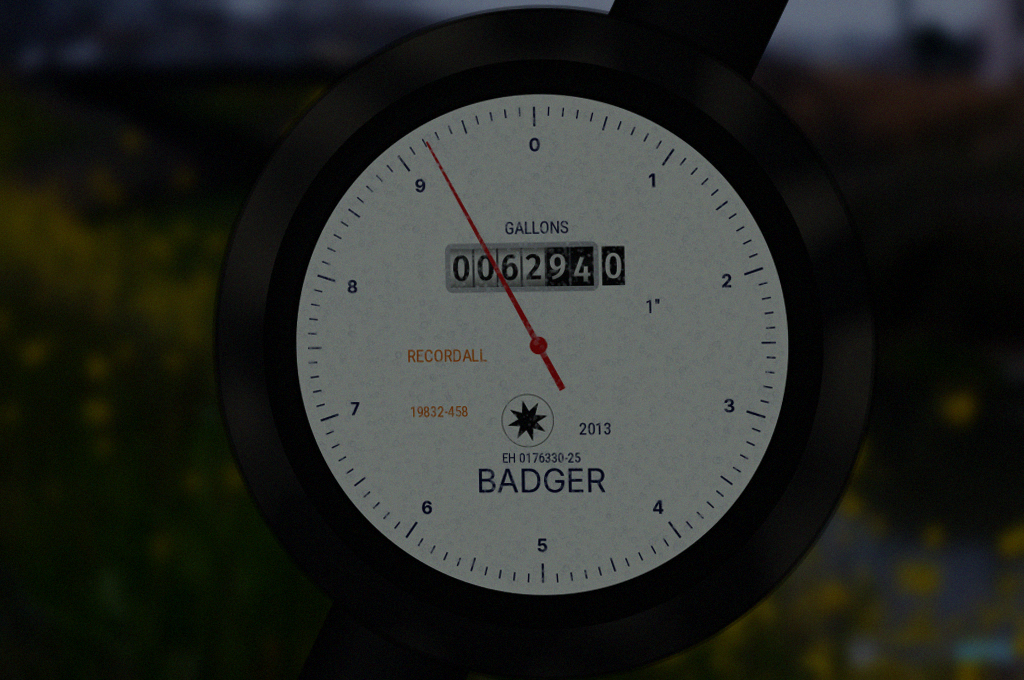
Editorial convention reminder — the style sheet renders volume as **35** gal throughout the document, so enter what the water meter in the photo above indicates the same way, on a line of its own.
**62939.2** gal
